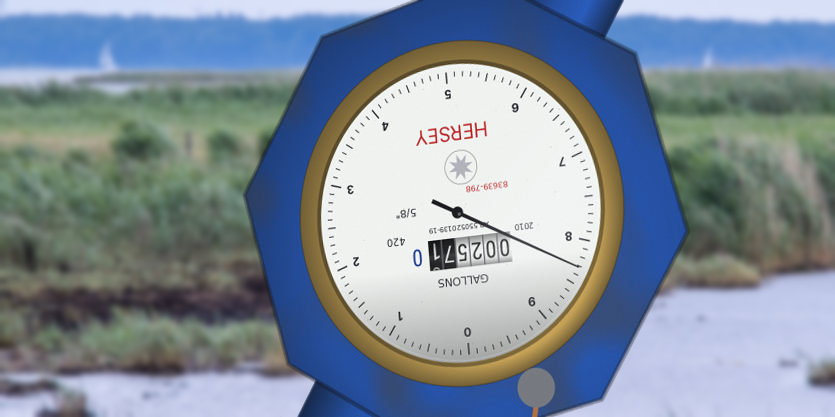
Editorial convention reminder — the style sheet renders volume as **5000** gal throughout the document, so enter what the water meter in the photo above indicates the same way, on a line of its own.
**25708.3** gal
